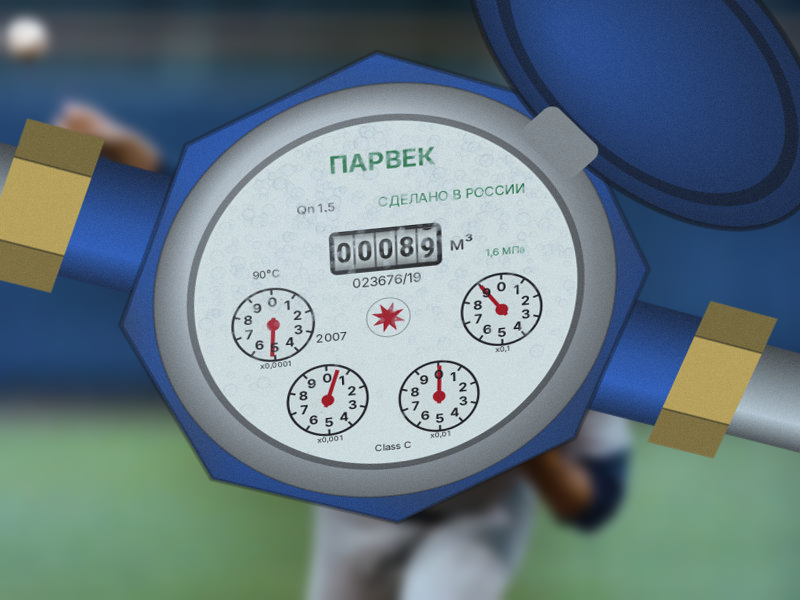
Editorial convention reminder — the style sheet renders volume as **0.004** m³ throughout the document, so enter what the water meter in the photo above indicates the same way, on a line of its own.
**88.9005** m³
